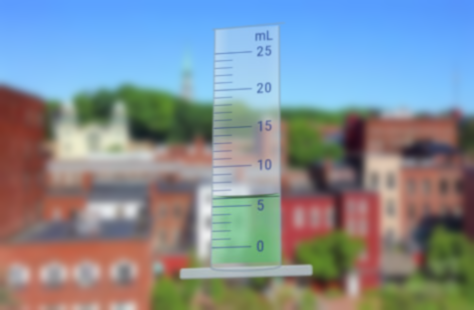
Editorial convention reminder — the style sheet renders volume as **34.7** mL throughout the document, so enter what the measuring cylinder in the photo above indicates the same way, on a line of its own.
**6** mL
